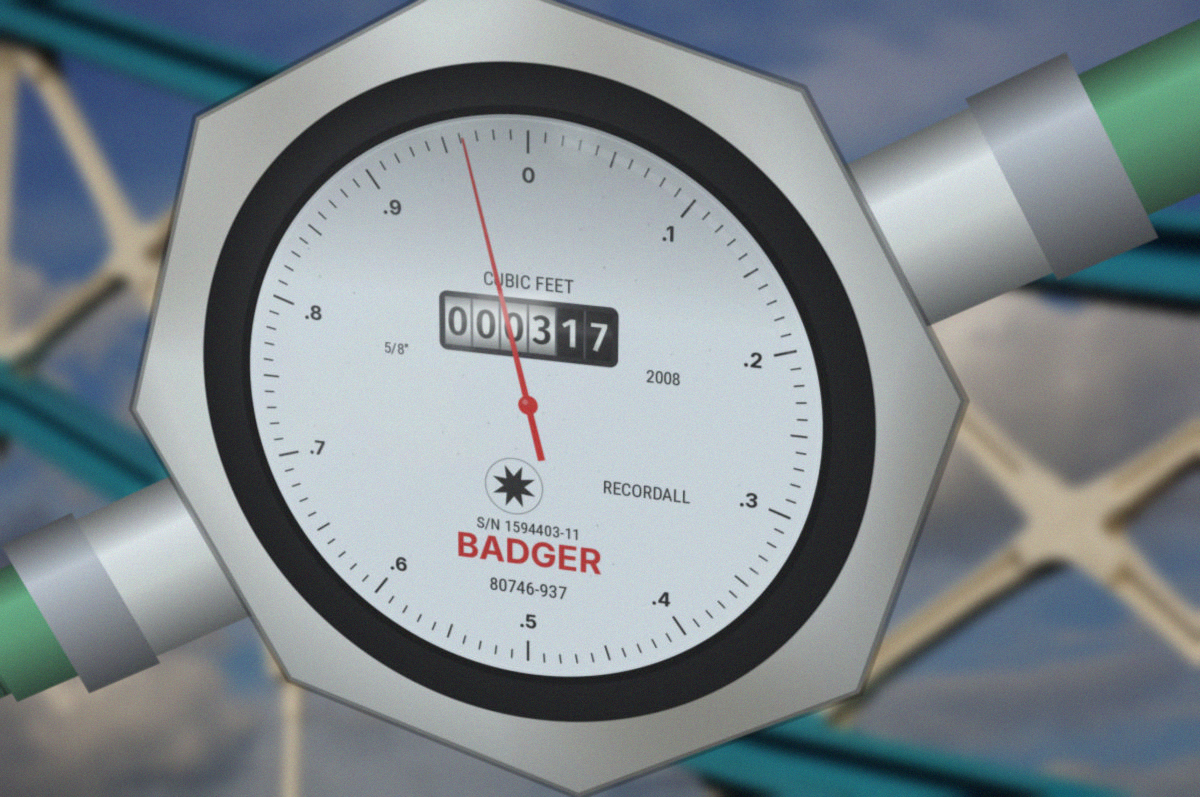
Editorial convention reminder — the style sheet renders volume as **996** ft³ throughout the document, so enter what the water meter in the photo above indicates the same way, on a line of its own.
**316.96** ft³
